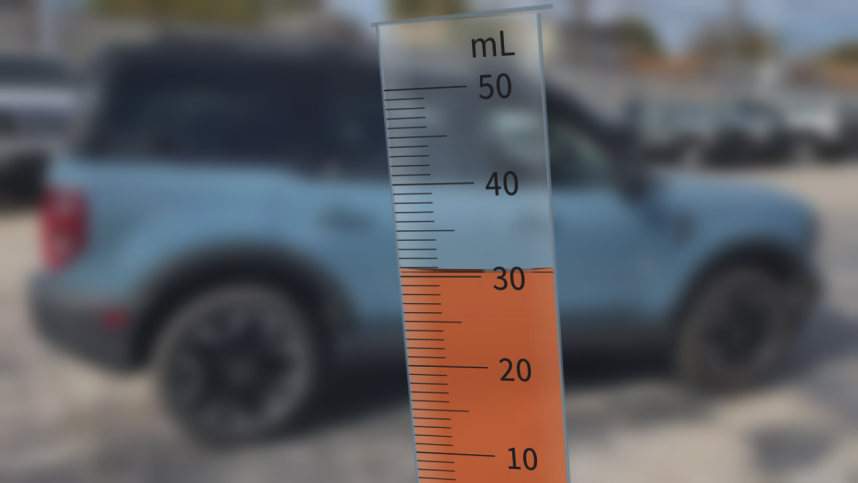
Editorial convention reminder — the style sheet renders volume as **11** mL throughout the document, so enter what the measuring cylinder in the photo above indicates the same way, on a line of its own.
**30.5** mL
